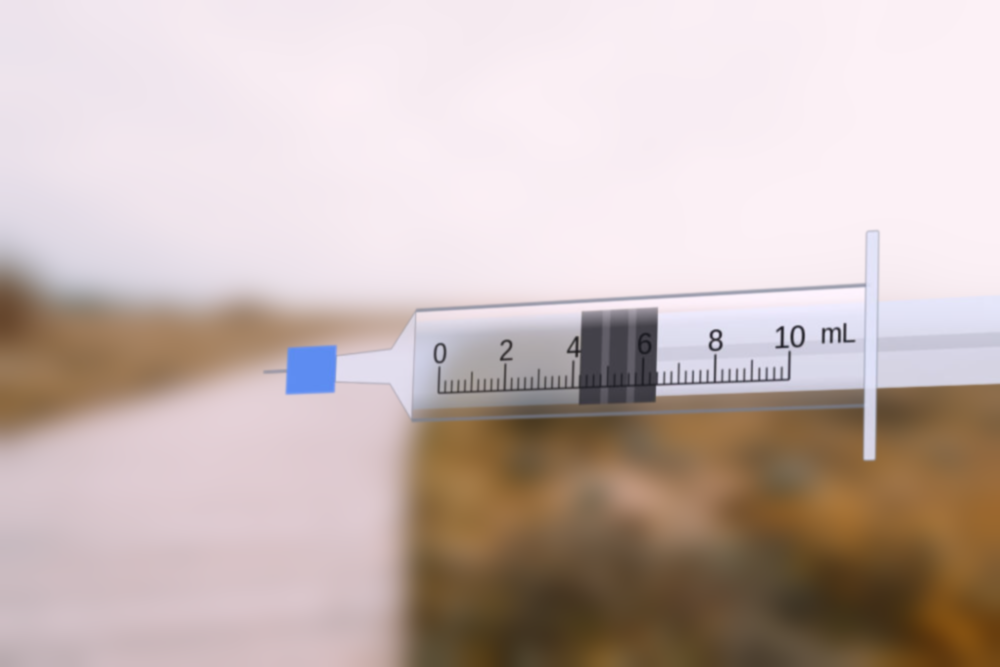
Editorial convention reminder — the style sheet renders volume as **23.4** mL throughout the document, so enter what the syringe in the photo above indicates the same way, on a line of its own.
**4.2** mL
